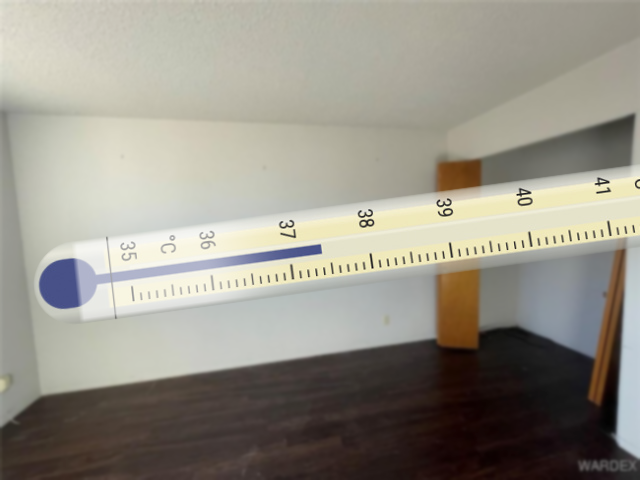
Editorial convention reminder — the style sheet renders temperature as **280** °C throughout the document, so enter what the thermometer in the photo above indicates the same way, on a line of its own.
**37.4** °C
